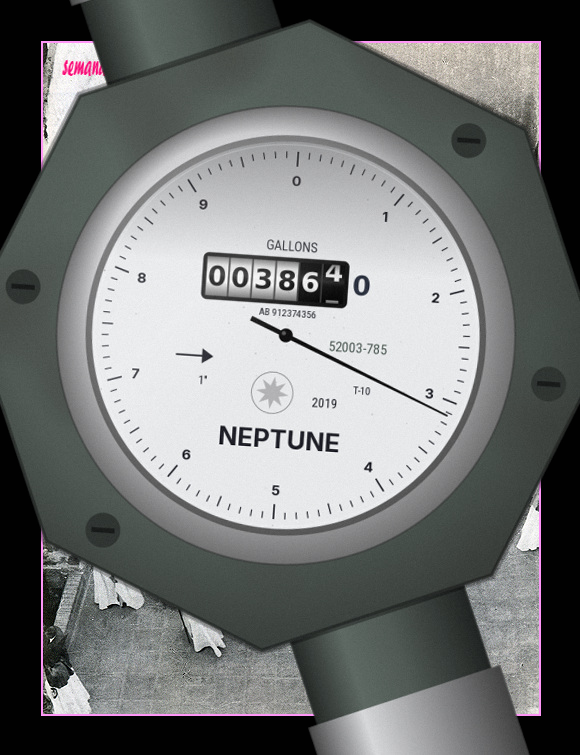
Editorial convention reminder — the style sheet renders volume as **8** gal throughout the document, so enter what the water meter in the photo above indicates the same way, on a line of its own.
**38643.1** gal
